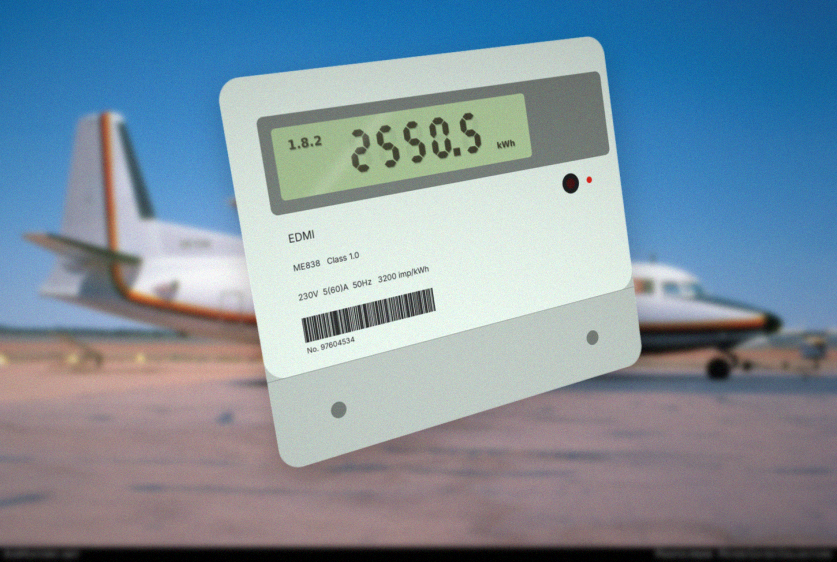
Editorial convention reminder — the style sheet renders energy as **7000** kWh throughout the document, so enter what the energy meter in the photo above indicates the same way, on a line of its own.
**2550.5** kWh
